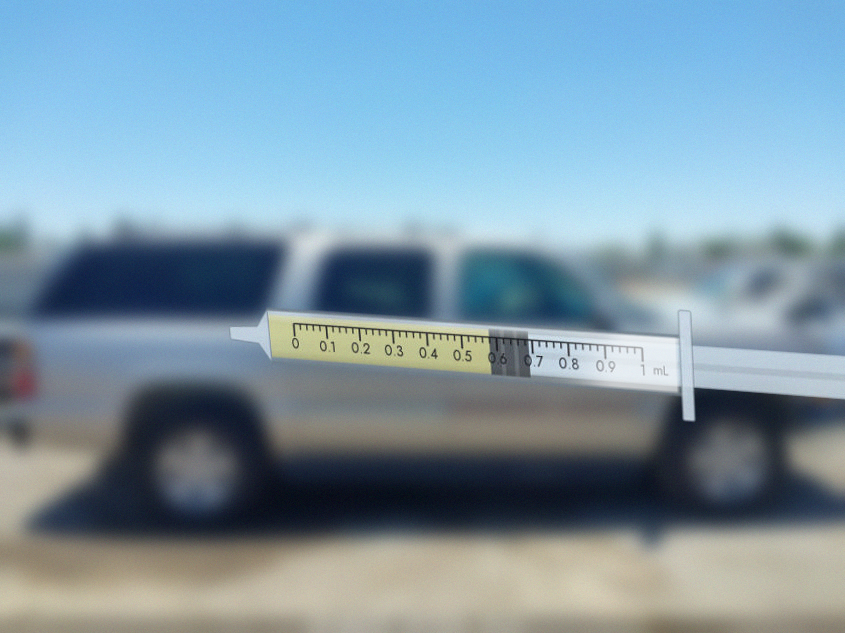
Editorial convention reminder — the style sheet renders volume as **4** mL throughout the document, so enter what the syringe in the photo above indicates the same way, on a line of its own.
**0.58** mL
